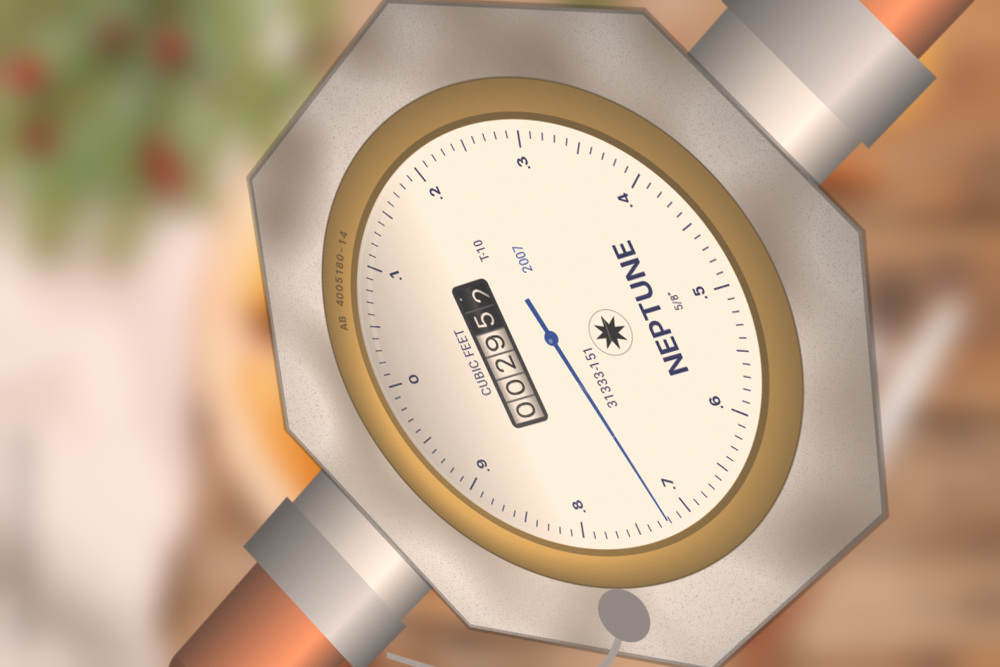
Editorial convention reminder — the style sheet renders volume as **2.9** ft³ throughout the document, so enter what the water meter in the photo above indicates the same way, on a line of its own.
**2951.72** ft³
